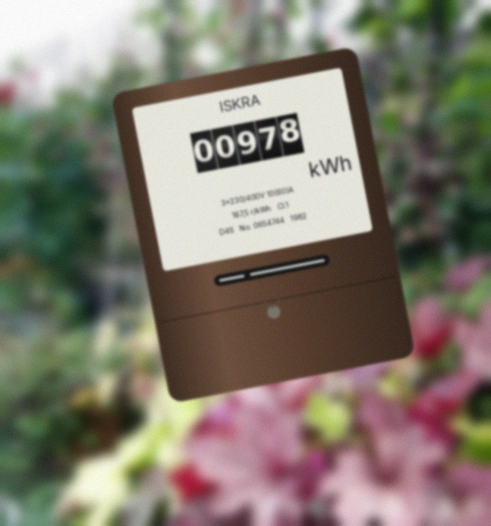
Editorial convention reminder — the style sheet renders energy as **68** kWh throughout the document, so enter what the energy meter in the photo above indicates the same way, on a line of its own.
**978** kWh
